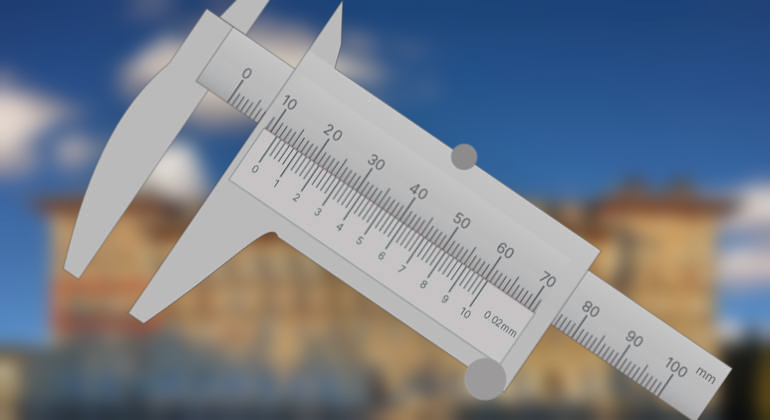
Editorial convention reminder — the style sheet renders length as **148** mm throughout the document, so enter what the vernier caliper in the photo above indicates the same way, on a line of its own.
**11.5** mm
